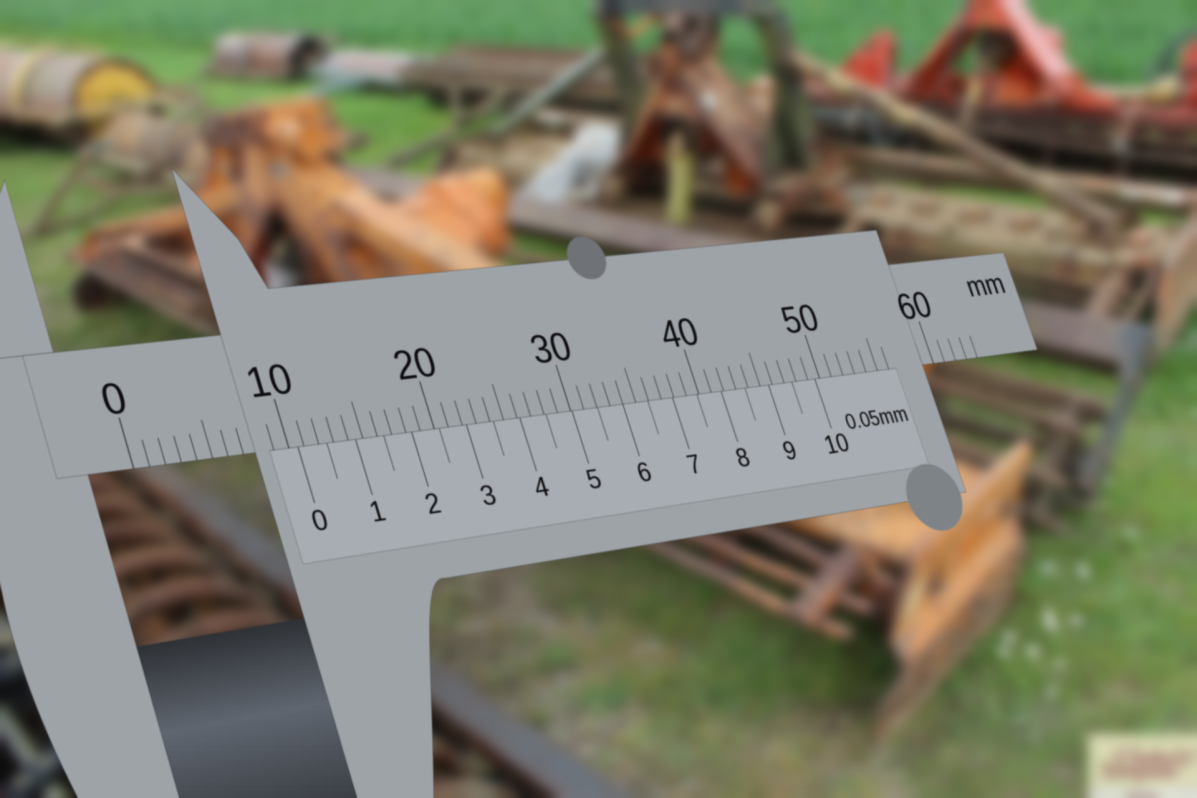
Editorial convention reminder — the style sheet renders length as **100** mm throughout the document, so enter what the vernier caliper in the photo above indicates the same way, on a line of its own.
**10.6** mm
